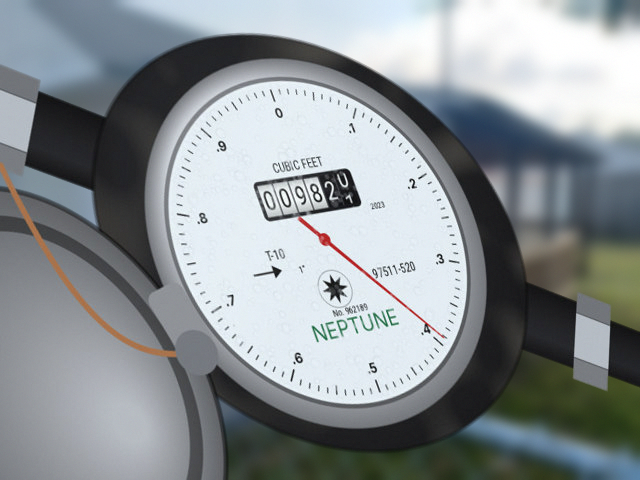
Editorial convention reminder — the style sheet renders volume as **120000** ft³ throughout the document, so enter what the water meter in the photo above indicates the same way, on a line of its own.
**9820.39** ft³
